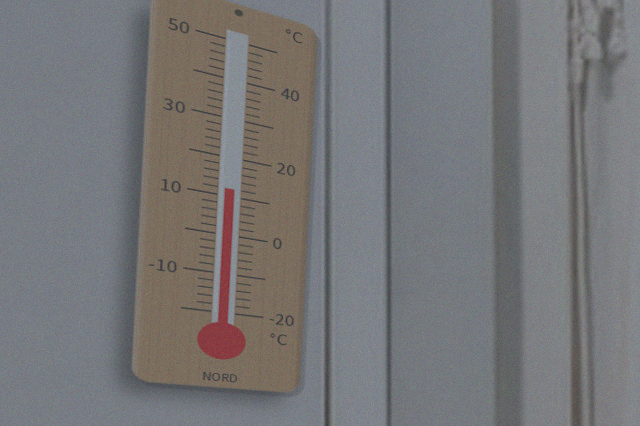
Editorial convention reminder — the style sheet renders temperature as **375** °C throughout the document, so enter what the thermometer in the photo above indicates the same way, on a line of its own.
**12** °C
